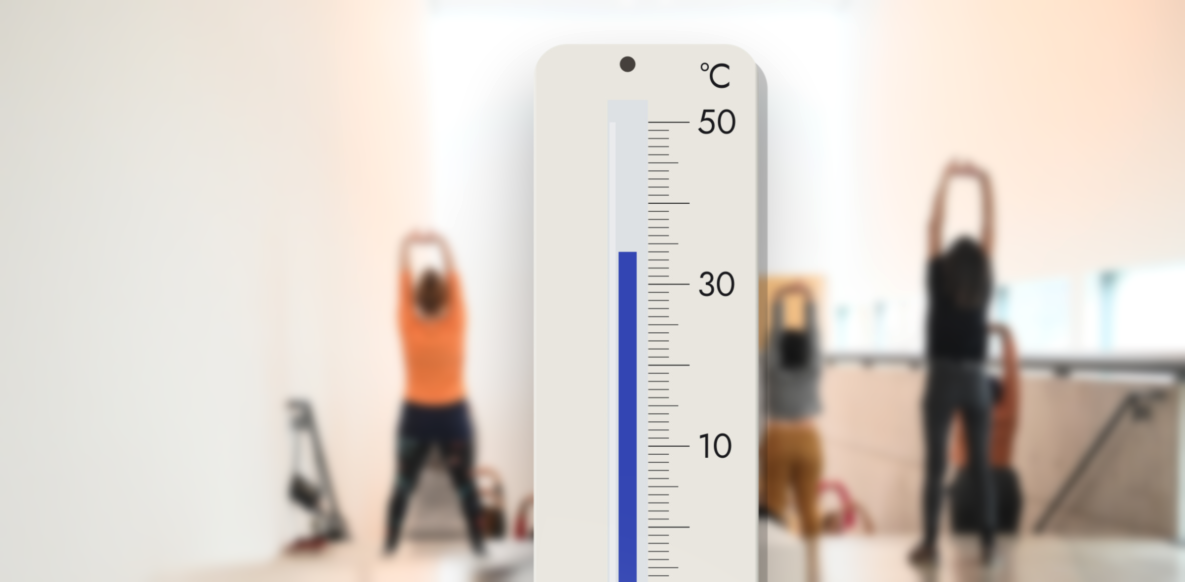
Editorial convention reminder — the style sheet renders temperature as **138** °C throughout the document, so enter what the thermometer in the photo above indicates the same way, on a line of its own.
**34** °C
